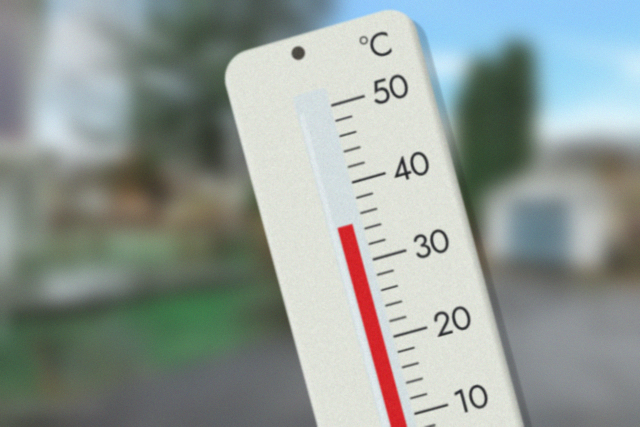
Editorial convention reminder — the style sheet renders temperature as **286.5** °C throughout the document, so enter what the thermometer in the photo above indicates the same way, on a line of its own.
**35** °C
